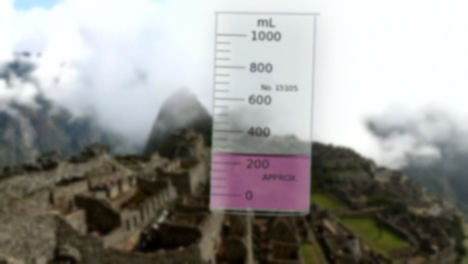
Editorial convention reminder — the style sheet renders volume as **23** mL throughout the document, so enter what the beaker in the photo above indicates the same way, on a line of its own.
**250** mL
